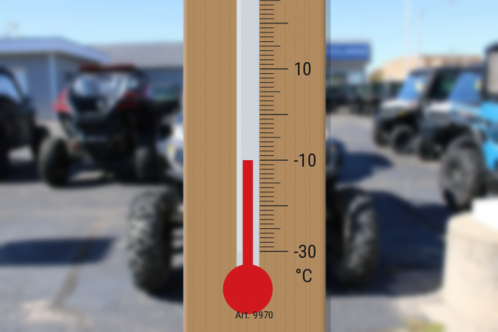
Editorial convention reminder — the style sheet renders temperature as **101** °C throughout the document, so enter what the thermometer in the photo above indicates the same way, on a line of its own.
**-10** °C
